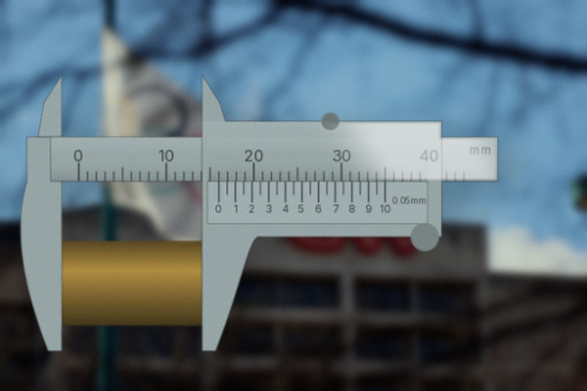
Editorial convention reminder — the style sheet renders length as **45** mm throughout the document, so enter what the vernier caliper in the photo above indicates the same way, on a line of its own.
**16.0** mm
